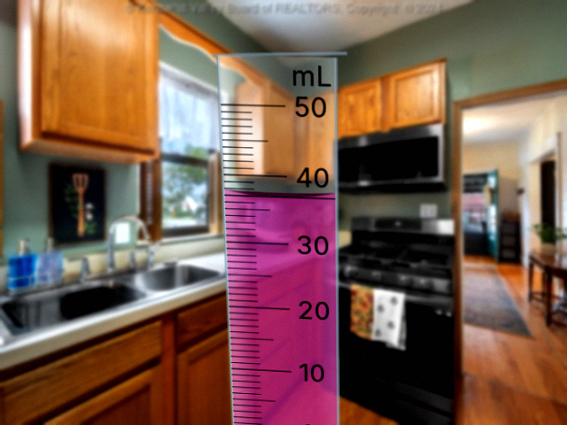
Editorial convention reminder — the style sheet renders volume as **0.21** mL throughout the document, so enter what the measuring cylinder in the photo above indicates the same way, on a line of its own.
**37** mL
